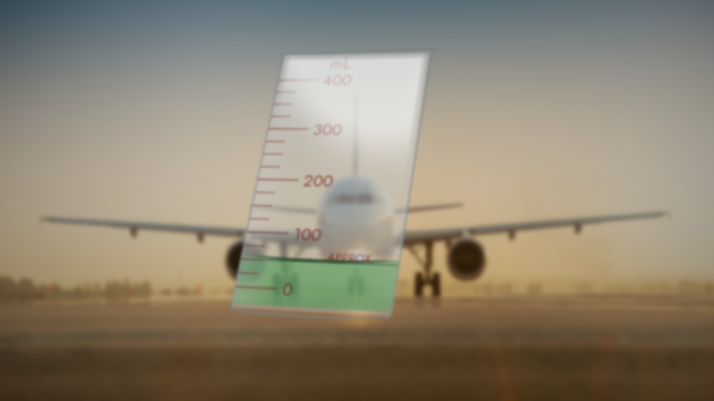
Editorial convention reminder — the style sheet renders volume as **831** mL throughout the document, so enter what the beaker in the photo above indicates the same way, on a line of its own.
**50** mL
